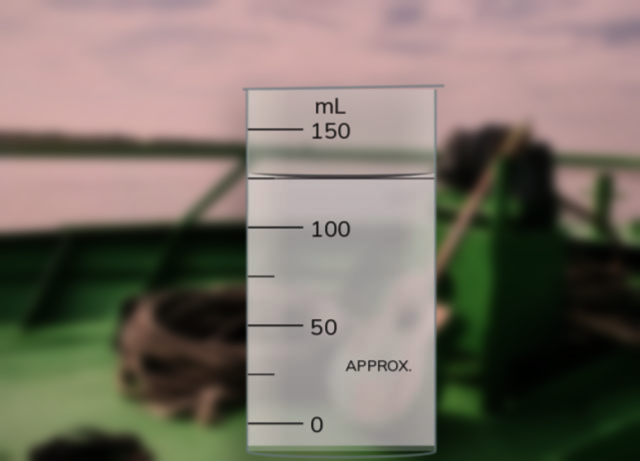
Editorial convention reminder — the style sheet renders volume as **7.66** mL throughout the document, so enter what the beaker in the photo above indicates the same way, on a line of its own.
**125** mL
